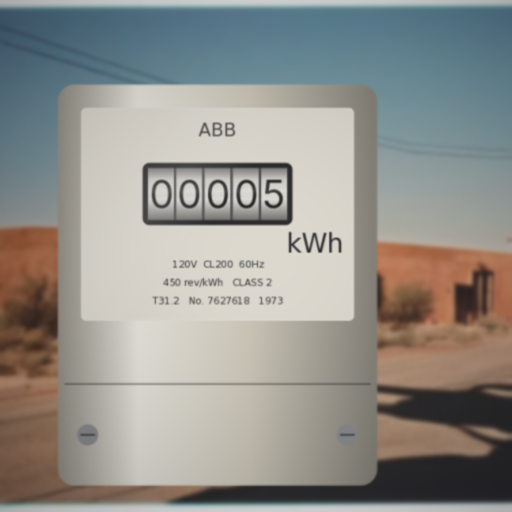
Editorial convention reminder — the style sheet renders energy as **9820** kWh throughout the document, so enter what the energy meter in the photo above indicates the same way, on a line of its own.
**5** kWh
